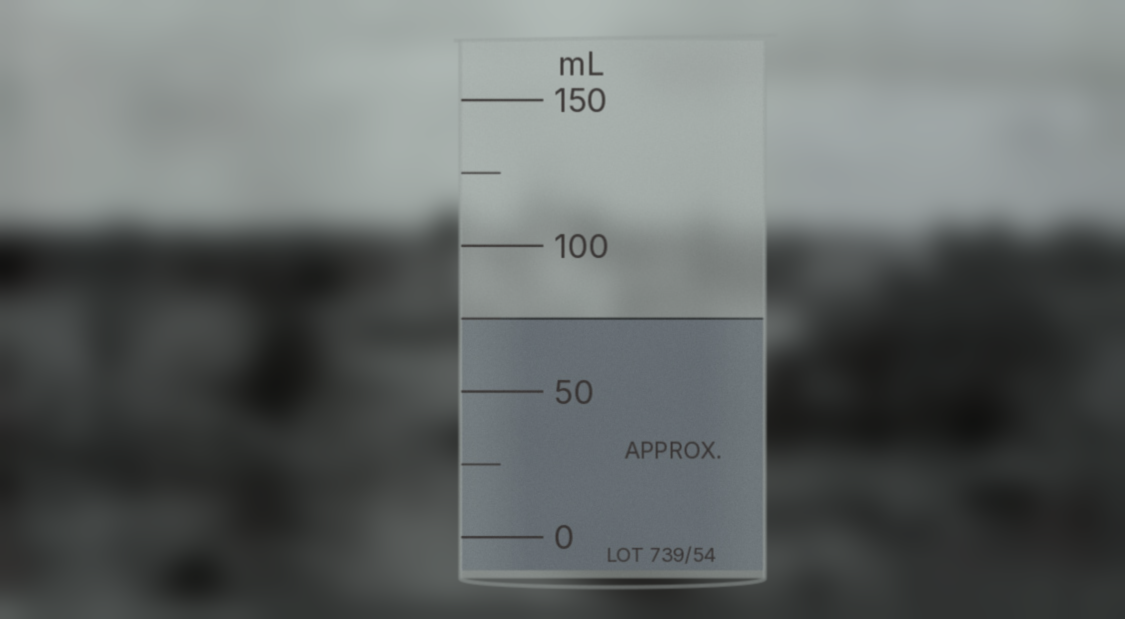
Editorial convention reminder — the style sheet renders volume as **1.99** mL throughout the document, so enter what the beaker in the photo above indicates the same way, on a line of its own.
**75** mL
